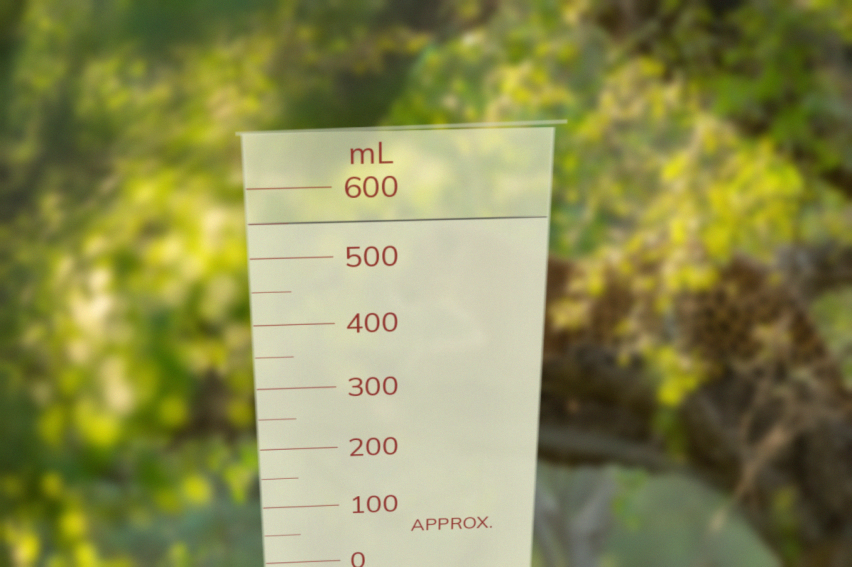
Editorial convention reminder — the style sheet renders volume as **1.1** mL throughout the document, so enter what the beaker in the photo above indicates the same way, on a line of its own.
**550** mL
